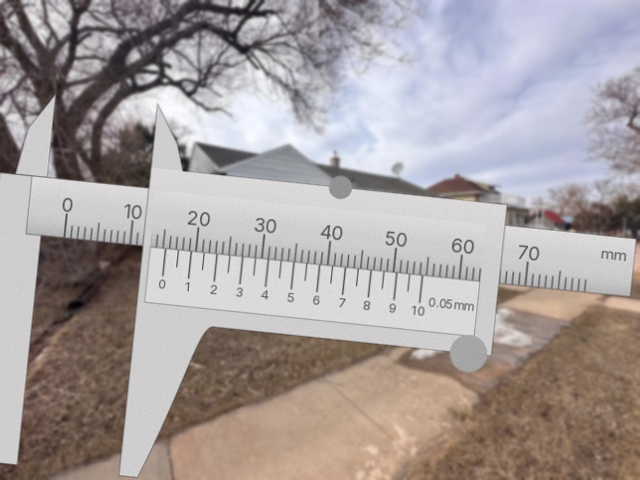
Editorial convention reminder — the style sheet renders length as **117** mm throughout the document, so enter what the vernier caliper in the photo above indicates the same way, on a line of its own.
**15.4** mm
